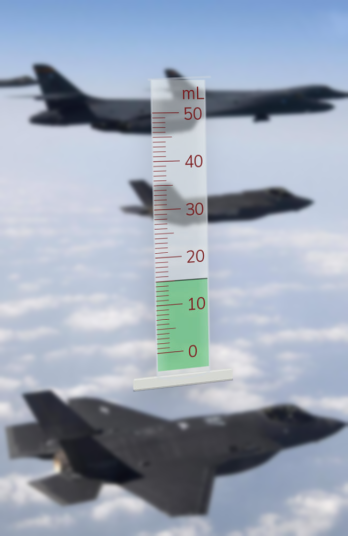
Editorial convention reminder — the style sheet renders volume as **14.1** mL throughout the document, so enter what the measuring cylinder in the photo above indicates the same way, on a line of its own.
**15** mL
